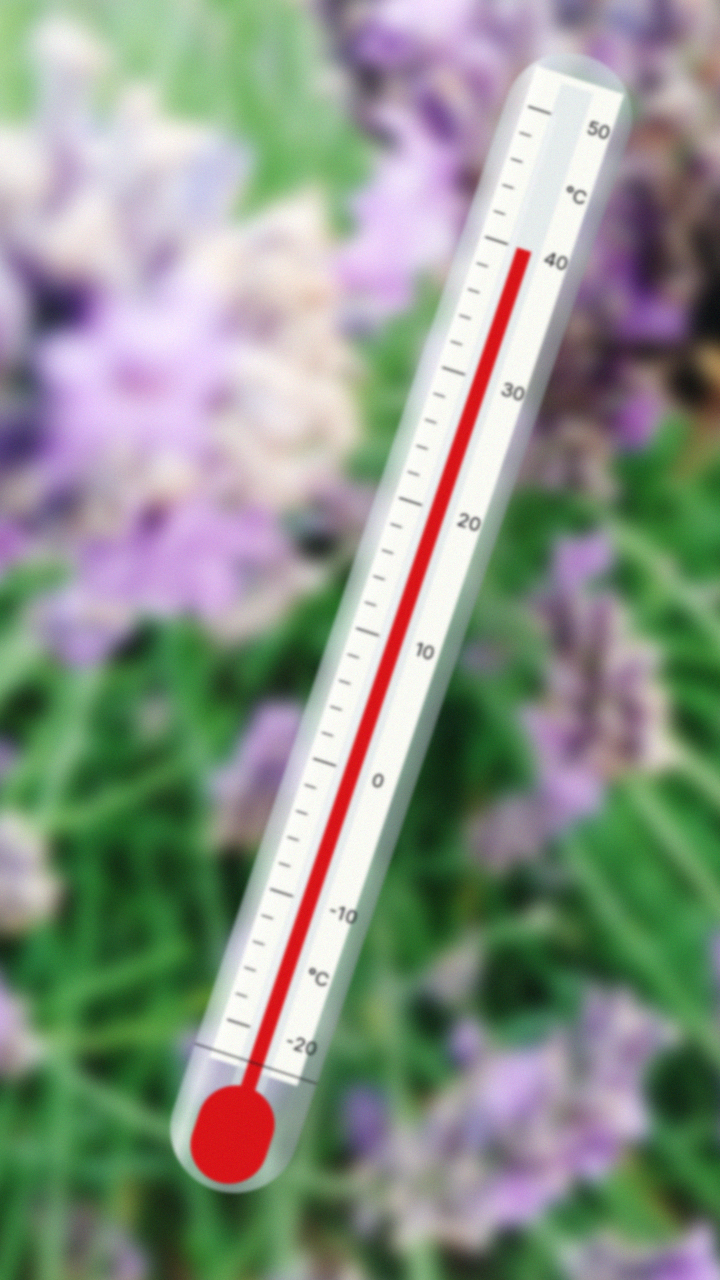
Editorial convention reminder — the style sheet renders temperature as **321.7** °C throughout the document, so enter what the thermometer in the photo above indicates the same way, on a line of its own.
**40** °C
